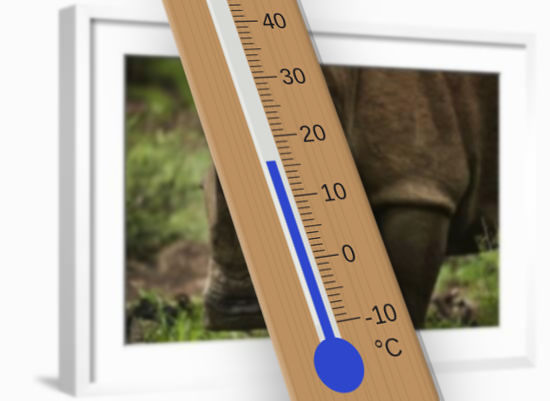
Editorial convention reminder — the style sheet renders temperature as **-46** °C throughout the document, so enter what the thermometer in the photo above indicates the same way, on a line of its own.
**16** °C
